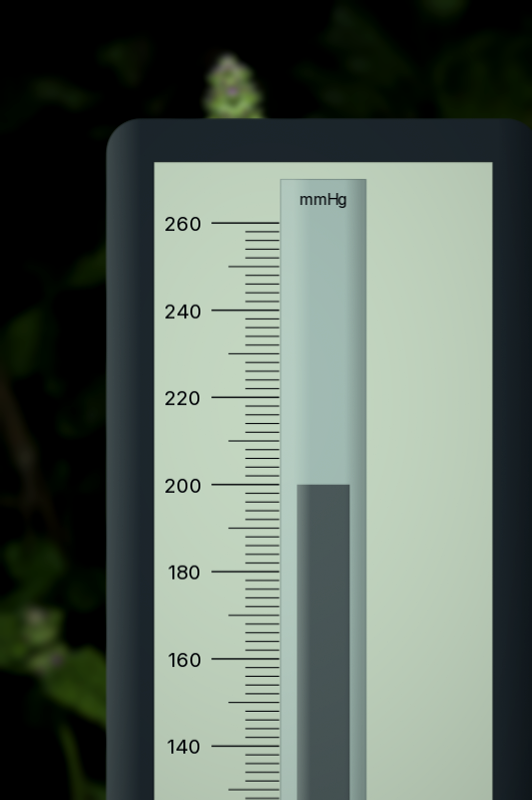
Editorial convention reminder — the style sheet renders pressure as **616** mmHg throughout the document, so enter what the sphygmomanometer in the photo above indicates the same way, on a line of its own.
**200** mmHg
